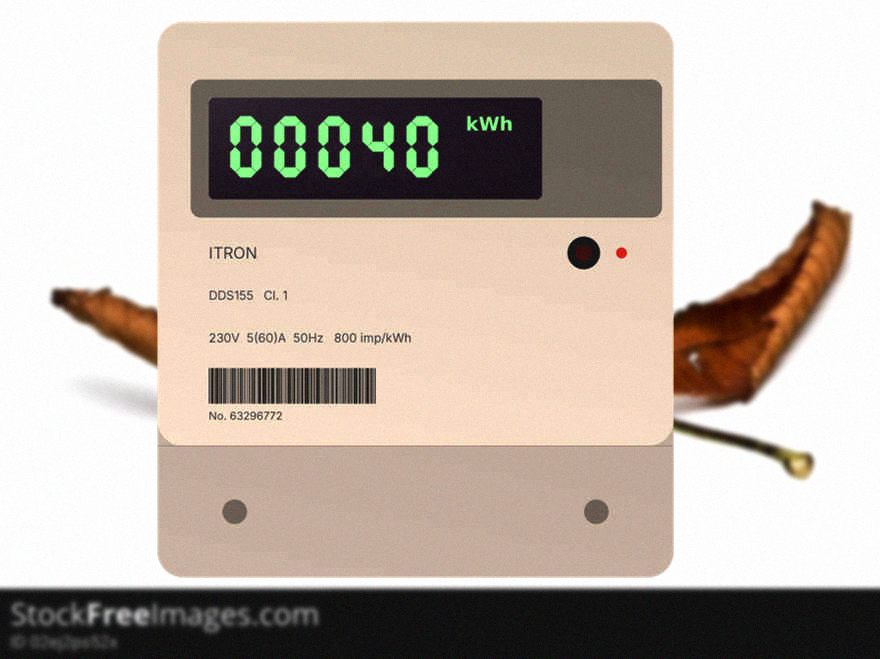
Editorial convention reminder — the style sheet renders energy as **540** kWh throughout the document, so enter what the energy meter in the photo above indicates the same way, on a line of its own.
**40** kWh
